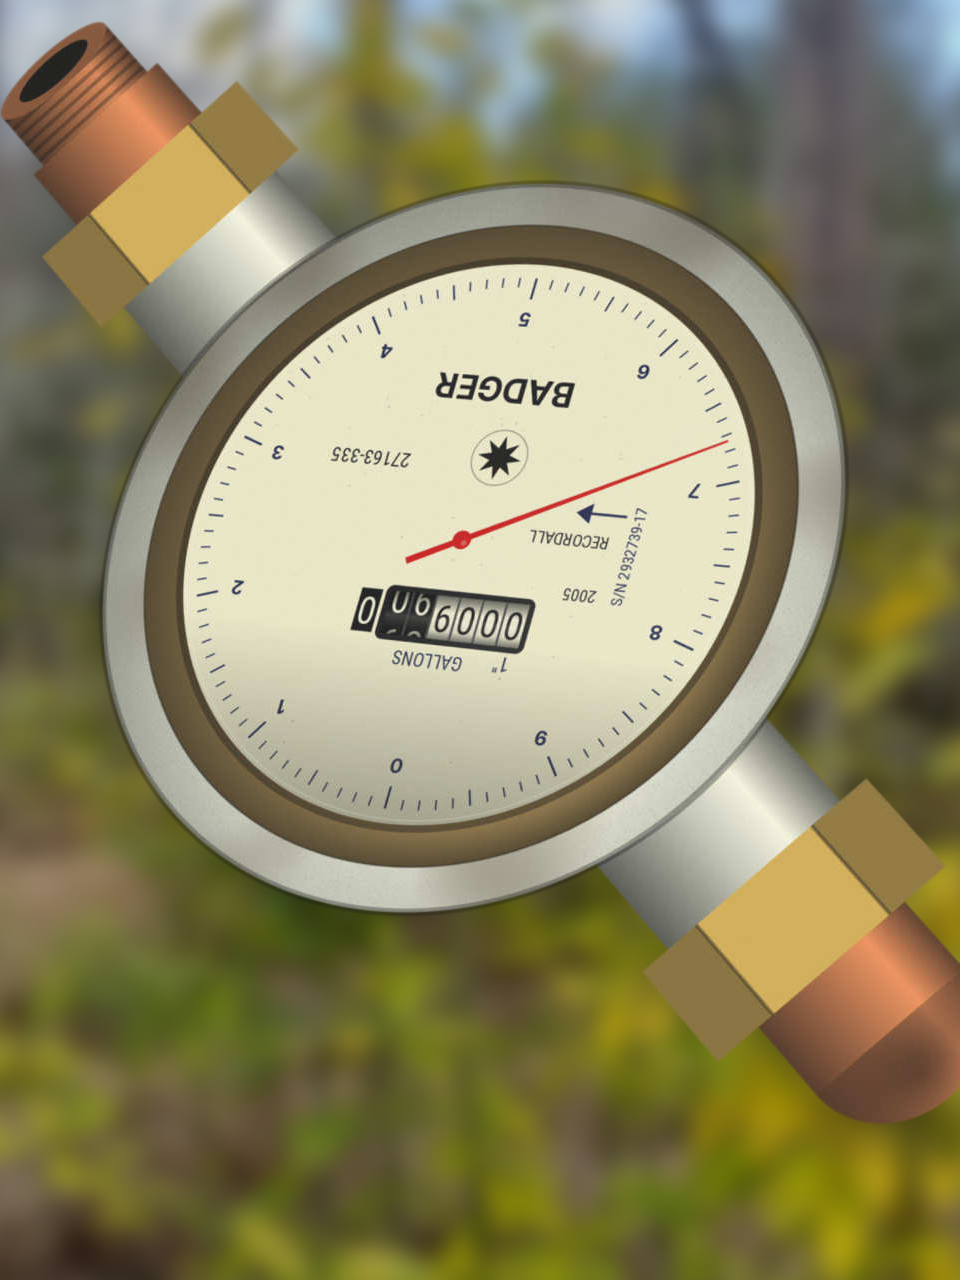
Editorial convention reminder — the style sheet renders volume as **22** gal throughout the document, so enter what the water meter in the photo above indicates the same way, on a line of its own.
**9896.7** gal
